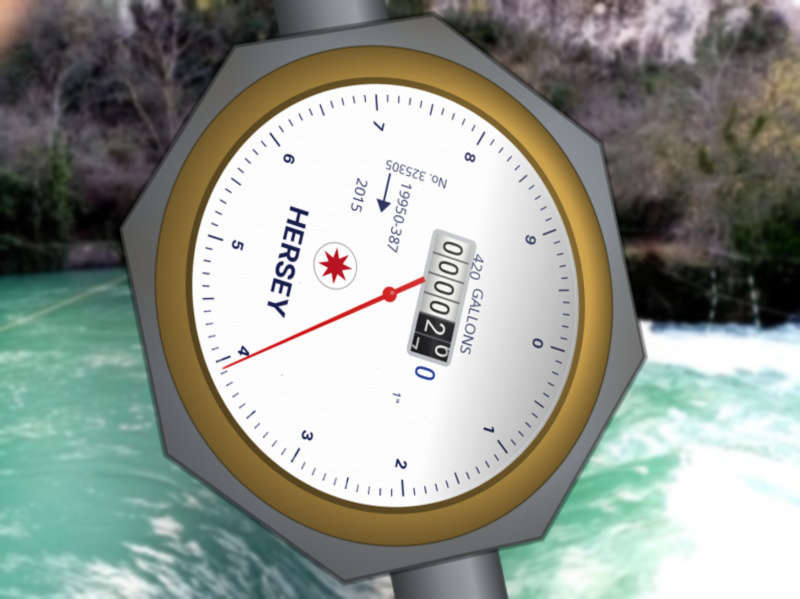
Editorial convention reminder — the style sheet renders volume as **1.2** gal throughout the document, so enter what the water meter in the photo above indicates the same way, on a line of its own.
**263.9** gal
